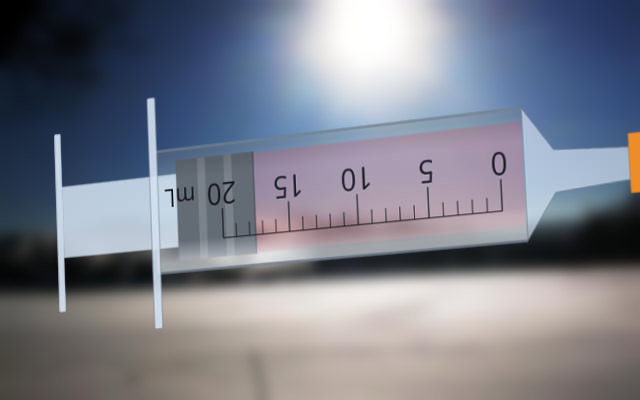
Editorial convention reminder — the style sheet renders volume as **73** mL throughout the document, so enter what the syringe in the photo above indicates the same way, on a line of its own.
**17.5** mL
